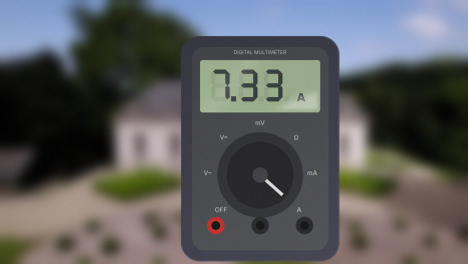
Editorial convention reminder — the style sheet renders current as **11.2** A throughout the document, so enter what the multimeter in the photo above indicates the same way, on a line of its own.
**7.33** A
